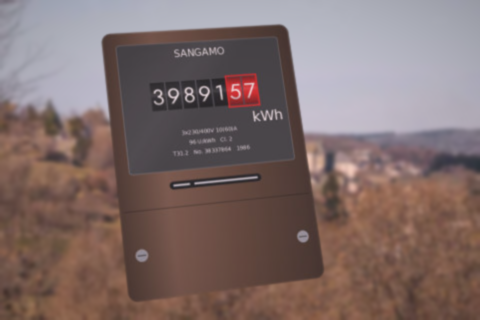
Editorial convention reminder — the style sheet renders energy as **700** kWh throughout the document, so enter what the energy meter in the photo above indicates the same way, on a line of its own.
**39891.57** kWh
